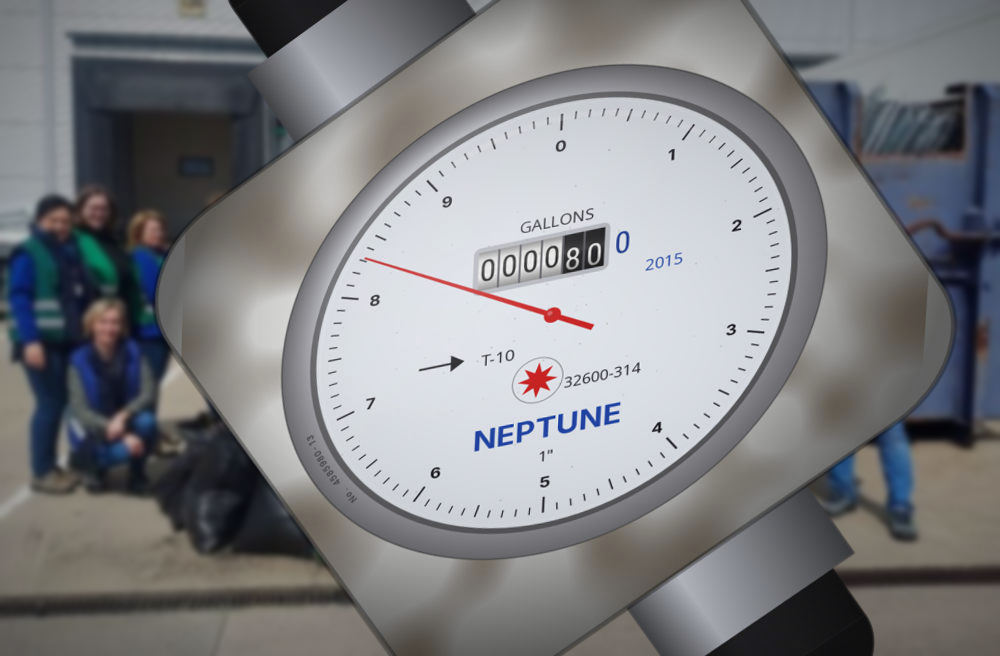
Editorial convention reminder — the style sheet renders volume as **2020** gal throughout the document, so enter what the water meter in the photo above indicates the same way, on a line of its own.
**798.3** gal
